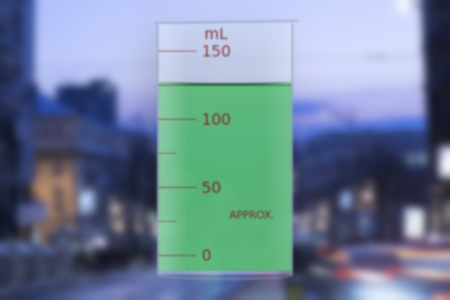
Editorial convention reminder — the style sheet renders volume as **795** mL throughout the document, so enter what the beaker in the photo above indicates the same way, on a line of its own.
**125** mL
